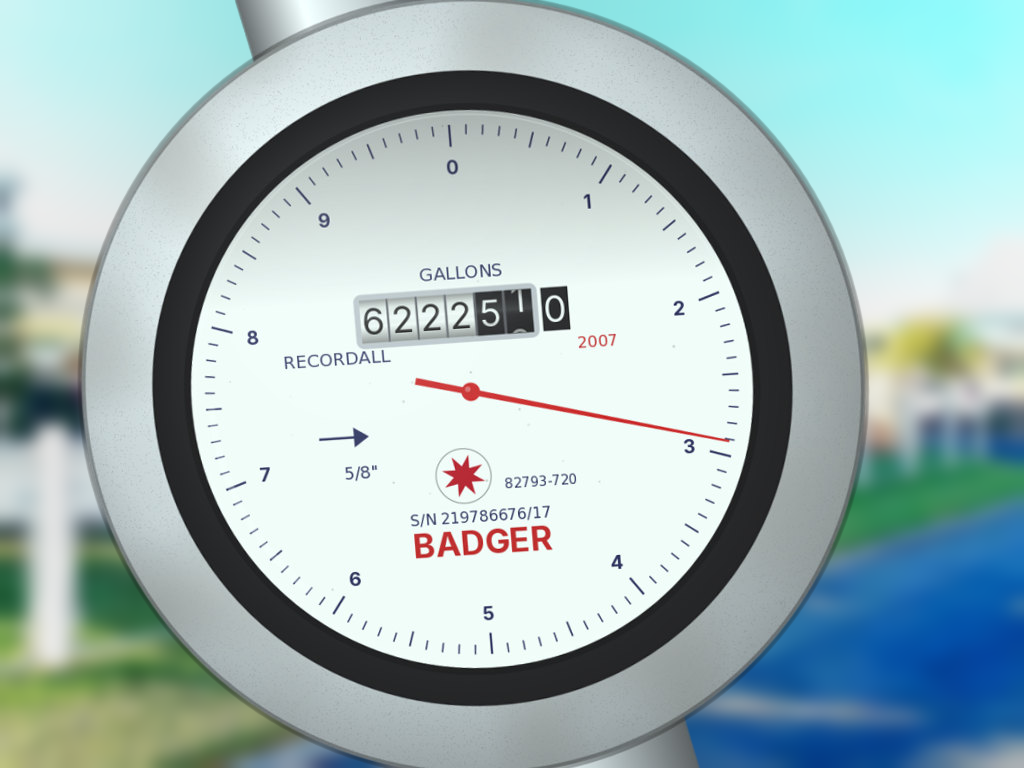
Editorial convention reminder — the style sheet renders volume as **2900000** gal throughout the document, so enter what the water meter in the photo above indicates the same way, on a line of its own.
**6222512.9** gal
